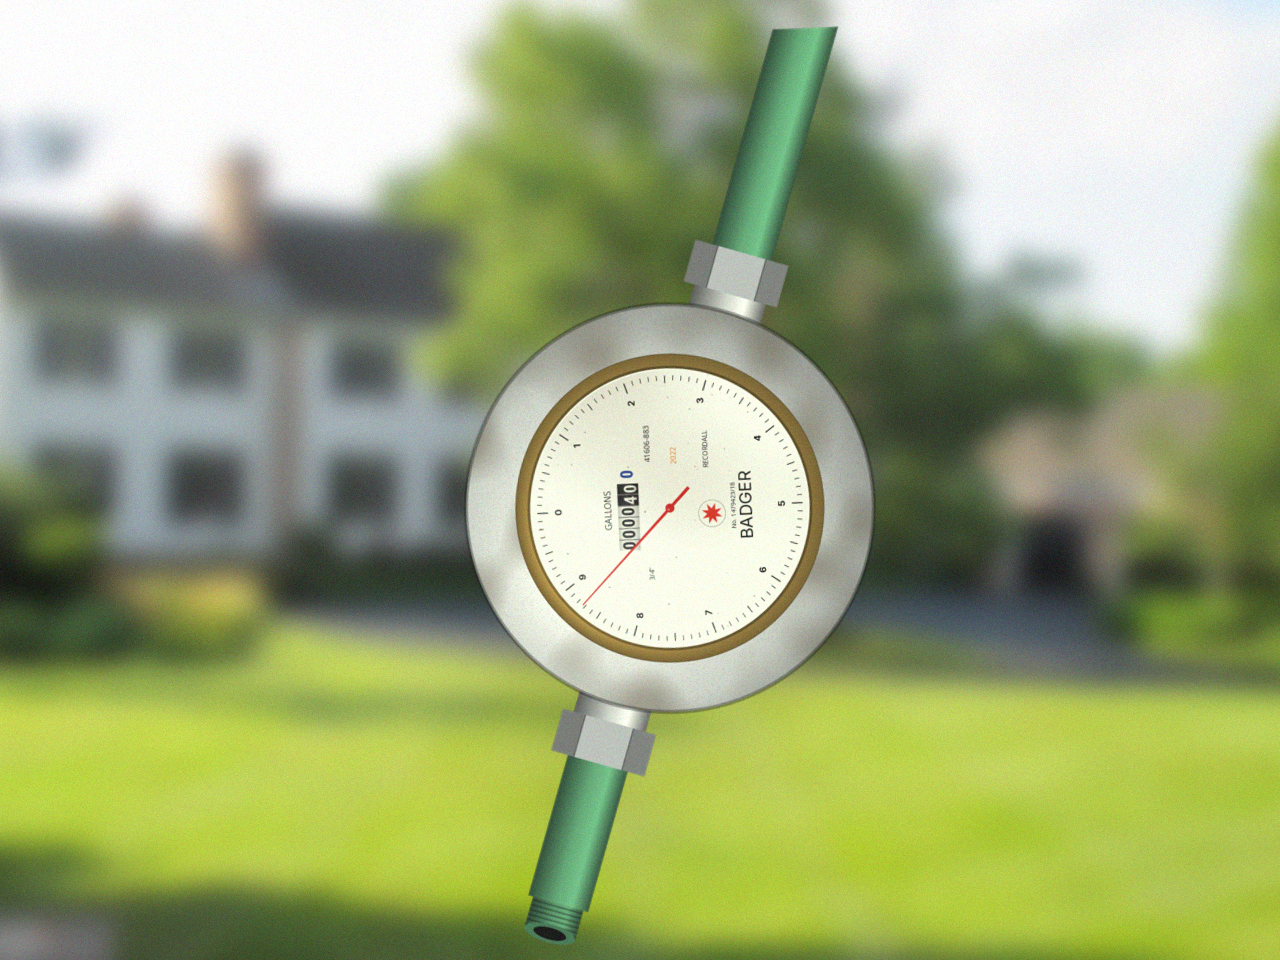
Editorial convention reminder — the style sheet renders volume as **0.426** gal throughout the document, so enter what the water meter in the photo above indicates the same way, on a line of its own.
**398.7** gal
